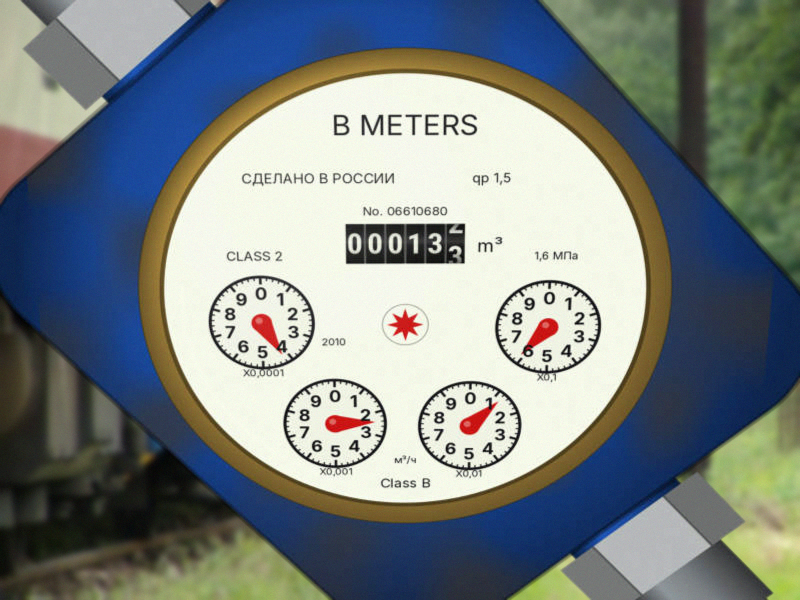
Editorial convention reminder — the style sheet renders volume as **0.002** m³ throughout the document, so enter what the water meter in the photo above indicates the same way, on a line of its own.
**132.6124** m³
